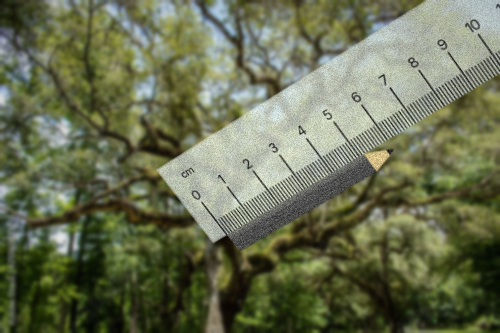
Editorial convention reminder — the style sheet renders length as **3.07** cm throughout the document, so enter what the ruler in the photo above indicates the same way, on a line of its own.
**6** cm
